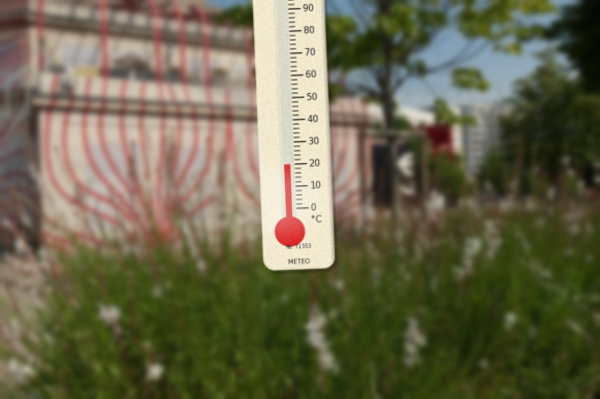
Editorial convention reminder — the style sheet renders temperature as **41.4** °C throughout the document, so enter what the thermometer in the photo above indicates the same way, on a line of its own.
**20** °C
